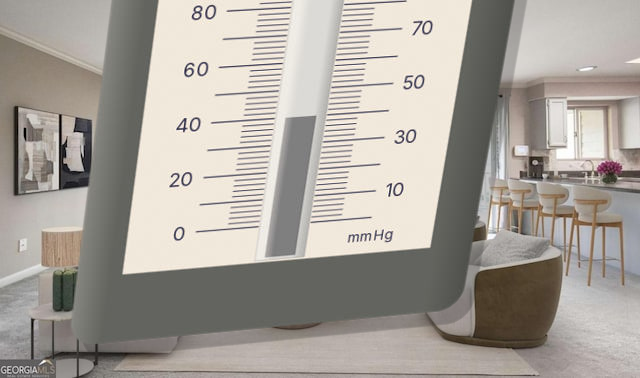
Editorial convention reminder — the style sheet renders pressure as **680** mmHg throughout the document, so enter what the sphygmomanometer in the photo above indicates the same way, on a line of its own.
**40** mmHg
